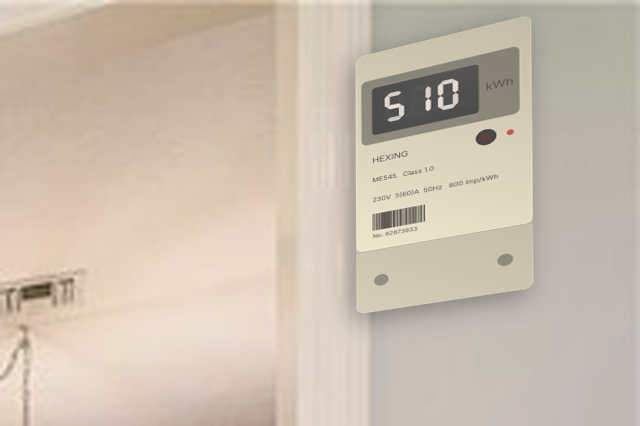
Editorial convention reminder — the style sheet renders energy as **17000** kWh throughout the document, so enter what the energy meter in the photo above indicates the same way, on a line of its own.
**510** kWh
